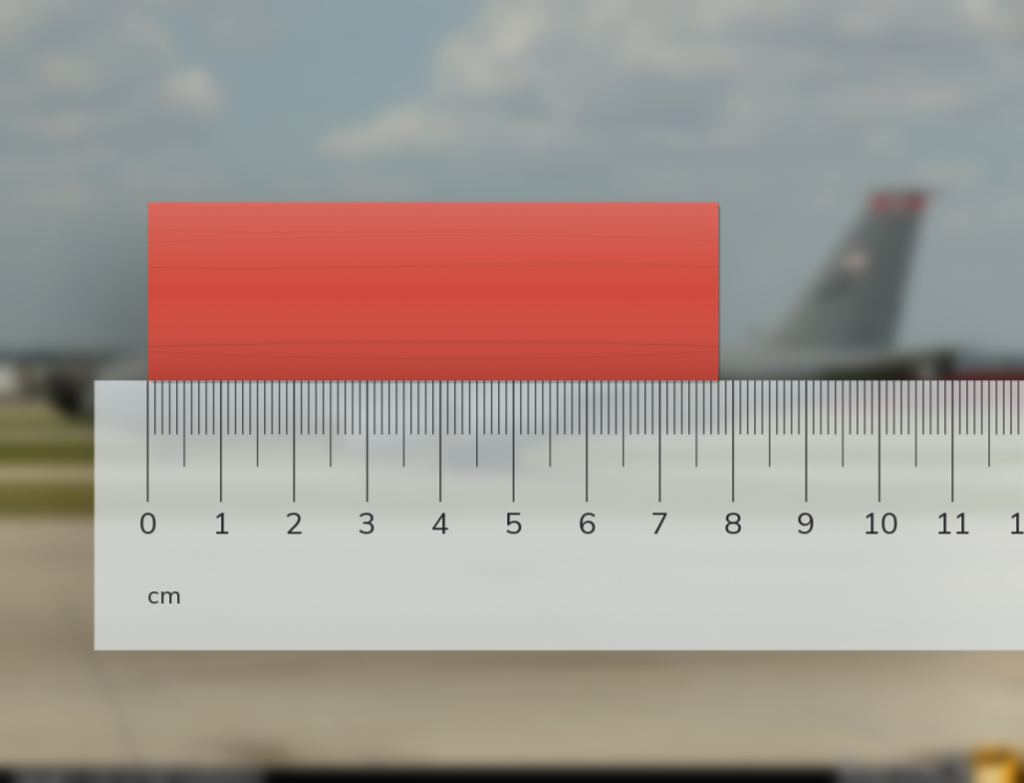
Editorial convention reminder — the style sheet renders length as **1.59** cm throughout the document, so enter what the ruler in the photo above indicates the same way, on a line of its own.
**7.8** cm
